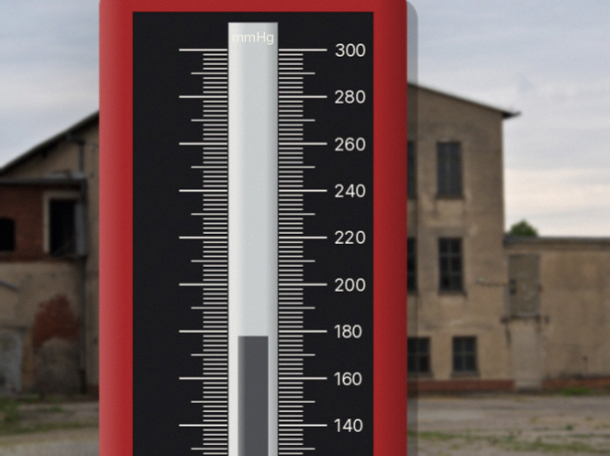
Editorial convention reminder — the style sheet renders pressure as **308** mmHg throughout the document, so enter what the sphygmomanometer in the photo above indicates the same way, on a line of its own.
**178** mmHg
